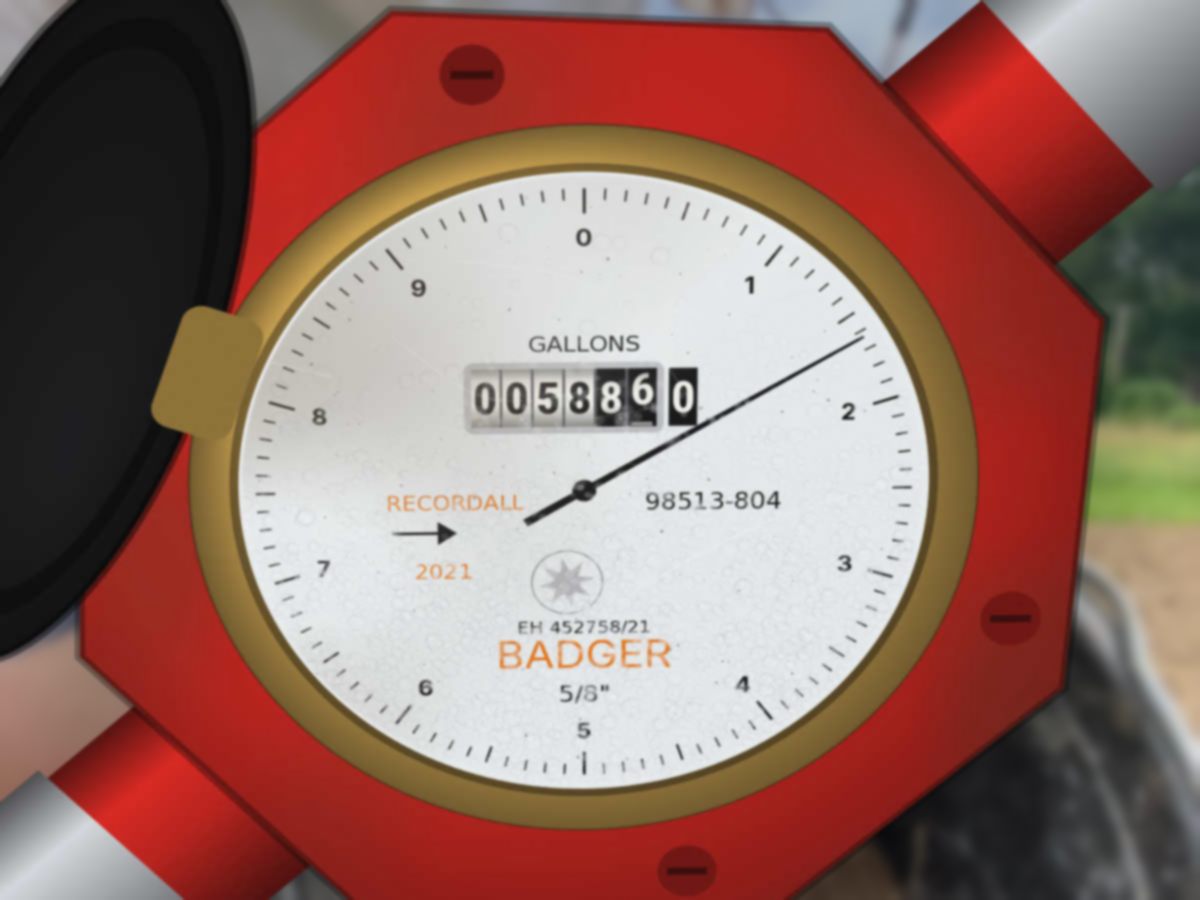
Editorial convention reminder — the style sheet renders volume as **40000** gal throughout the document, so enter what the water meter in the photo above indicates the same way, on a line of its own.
**58861.6** gal
